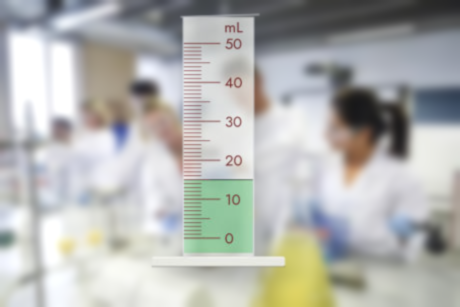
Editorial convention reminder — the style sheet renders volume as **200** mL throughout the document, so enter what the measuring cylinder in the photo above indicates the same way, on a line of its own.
**15** mL
